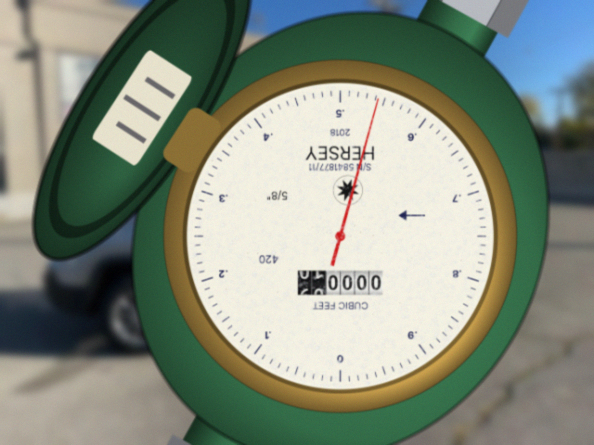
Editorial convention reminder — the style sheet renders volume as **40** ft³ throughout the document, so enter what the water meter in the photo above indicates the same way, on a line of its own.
**9.54** ft³
